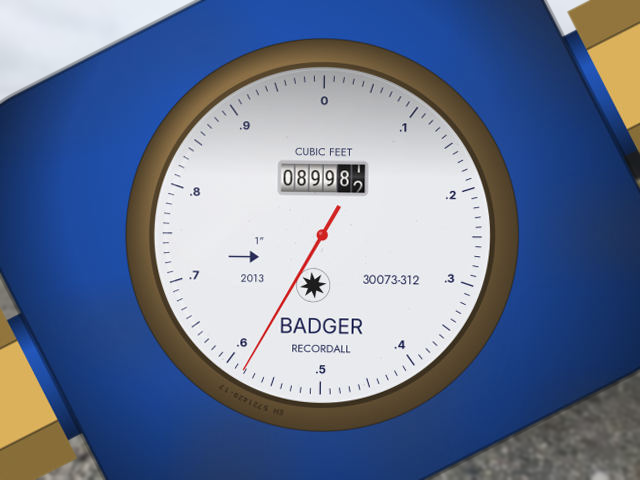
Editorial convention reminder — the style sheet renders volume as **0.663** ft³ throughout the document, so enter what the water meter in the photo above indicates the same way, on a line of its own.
**89981.58** ft³
